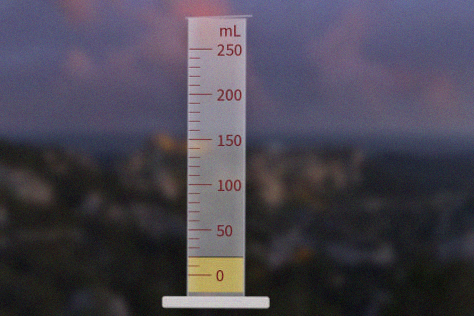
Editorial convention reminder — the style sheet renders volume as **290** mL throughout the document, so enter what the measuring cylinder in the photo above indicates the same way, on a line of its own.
**20** mL
